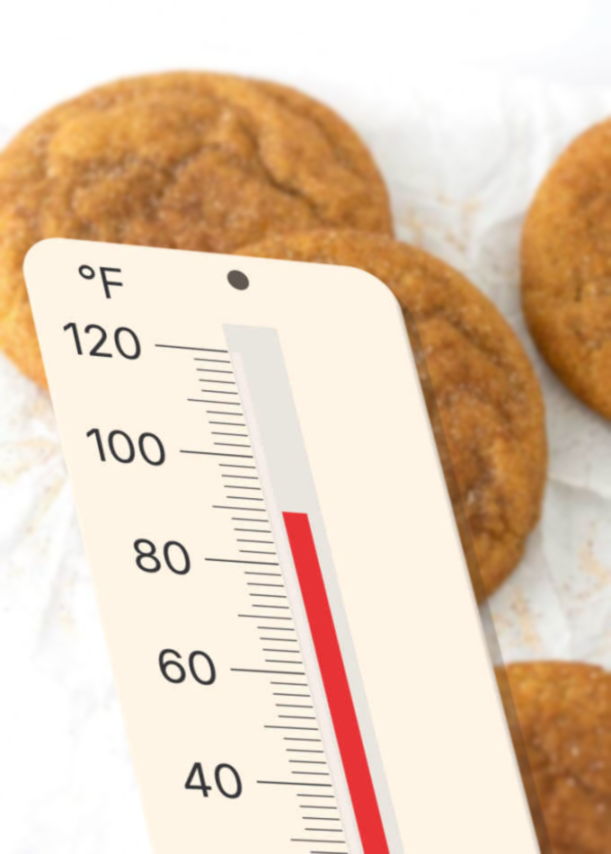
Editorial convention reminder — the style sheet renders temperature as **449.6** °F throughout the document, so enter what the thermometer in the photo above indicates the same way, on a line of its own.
**90** °F
